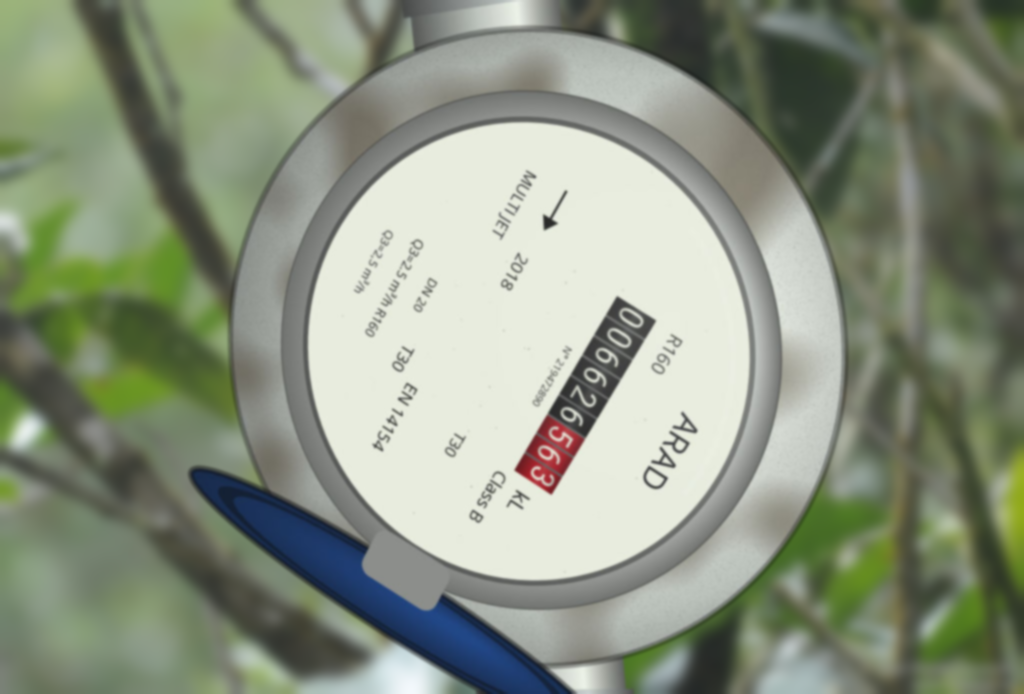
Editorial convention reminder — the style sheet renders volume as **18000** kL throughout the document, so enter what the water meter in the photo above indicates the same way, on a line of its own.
**6626.563** kL
